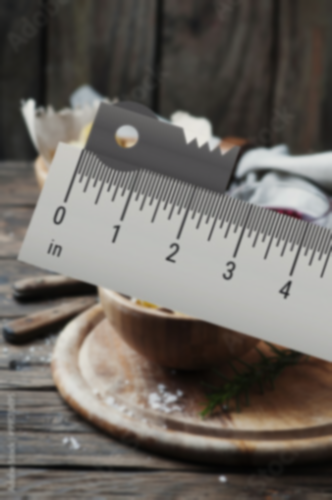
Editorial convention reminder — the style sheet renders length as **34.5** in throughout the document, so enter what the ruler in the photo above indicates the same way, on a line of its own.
**2.5** in
